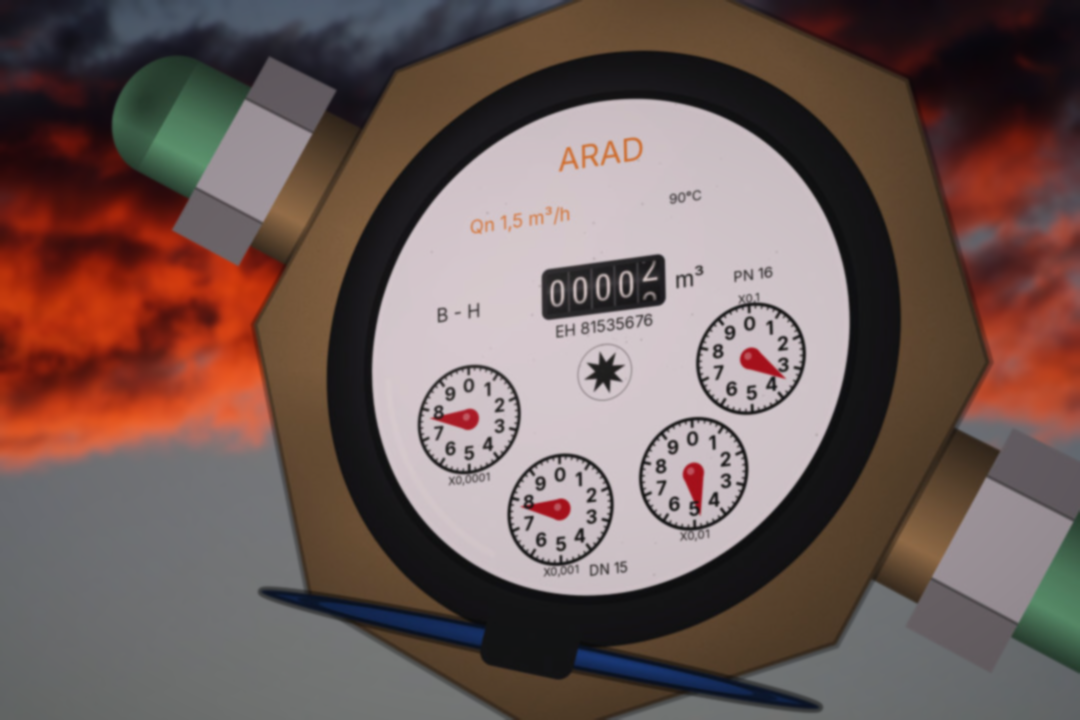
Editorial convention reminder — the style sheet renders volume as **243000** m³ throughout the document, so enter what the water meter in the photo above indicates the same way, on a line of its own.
**2.3477** m³
